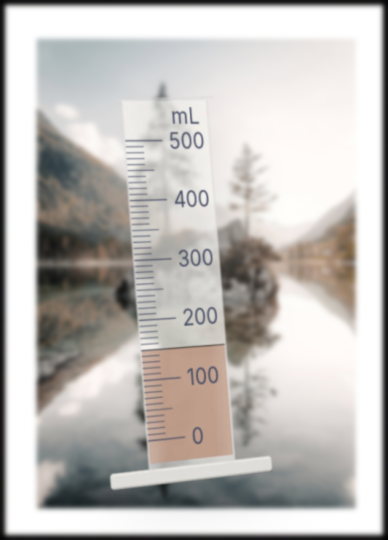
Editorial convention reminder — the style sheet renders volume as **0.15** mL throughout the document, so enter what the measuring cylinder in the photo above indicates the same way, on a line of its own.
**150** mL
